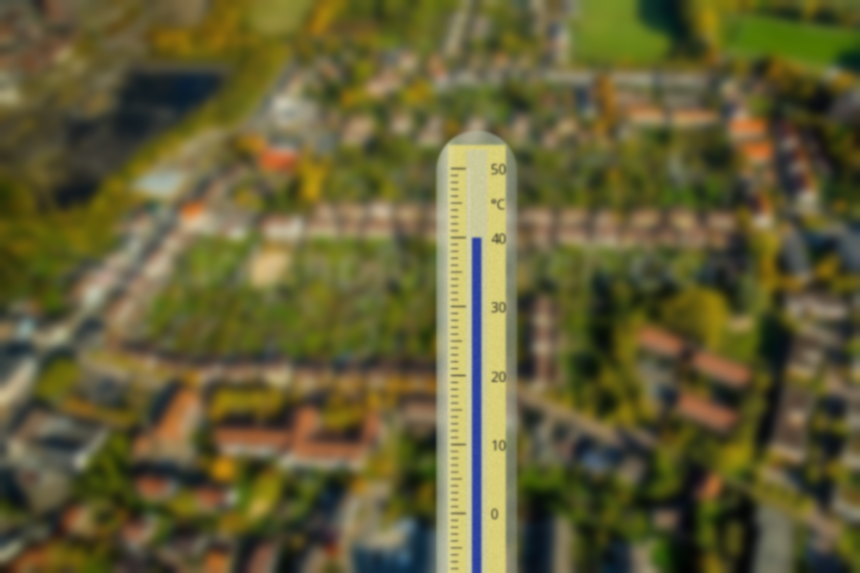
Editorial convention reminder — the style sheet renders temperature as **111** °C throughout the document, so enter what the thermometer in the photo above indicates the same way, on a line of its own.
**40** °C
